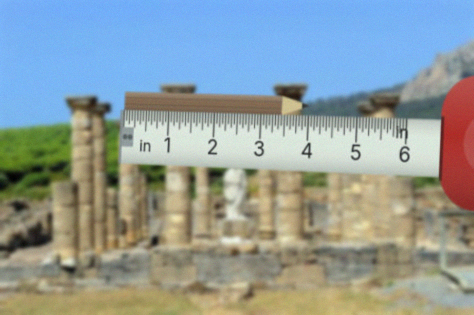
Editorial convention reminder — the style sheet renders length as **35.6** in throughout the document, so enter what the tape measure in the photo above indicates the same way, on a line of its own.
**4** in
